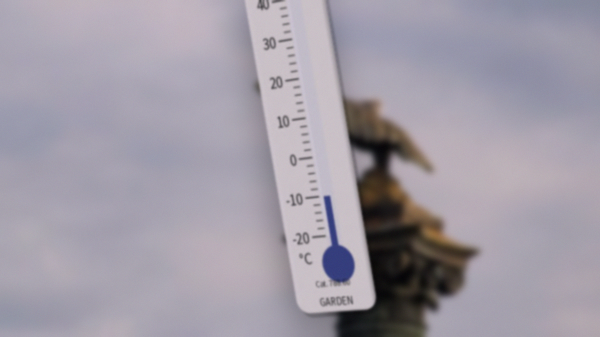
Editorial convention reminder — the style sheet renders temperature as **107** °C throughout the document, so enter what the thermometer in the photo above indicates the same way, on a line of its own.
**-10** °C
